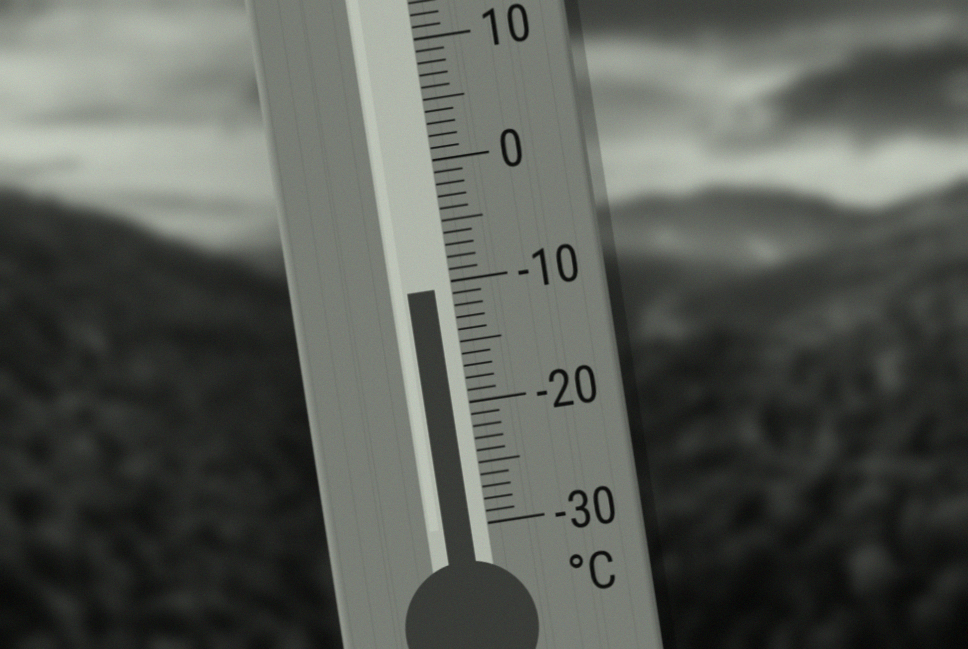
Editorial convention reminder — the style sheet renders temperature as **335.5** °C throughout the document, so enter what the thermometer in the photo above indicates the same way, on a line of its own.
**-10.5** °C
